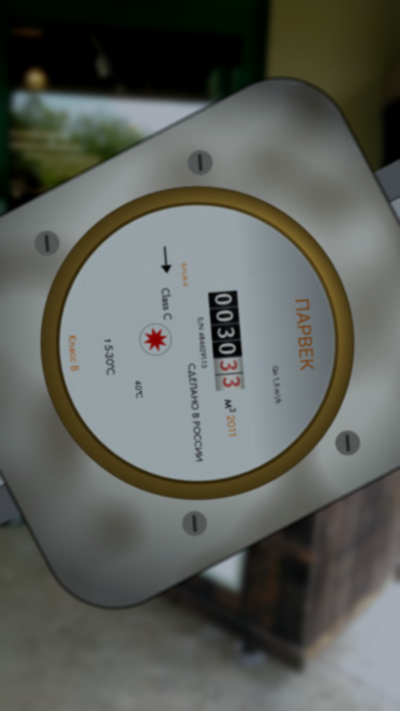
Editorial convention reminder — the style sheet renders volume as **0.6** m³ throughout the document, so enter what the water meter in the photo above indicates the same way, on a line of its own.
**30.33** m³
